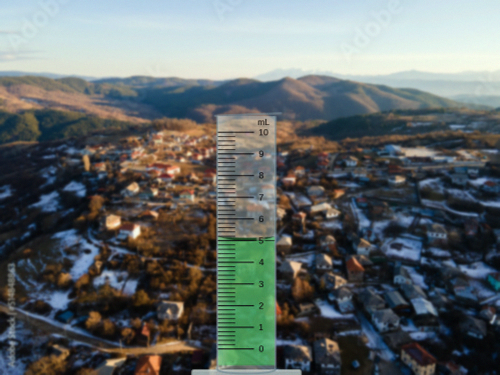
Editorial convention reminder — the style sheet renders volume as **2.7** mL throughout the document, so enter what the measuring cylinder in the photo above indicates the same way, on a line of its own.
**5** mL
